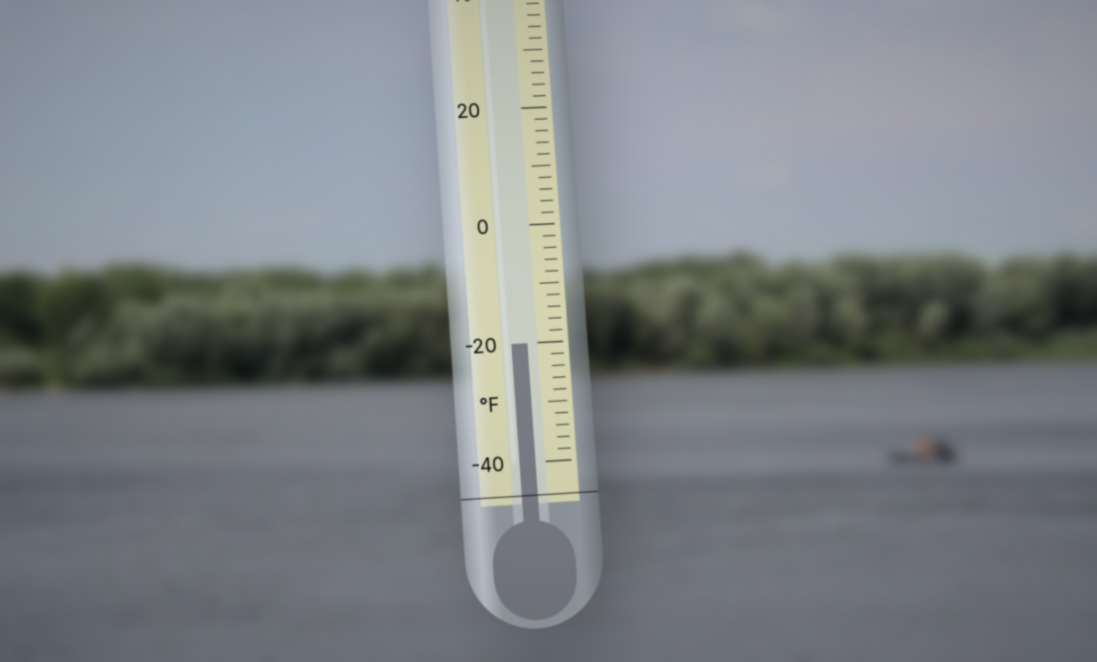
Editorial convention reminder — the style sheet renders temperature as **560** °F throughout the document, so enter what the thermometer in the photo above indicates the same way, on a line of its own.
**-20** °F
